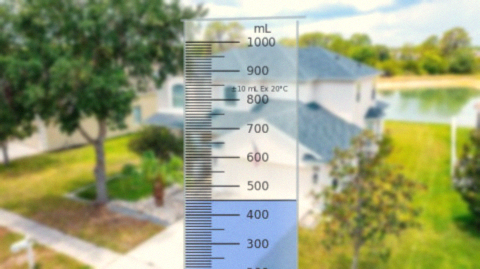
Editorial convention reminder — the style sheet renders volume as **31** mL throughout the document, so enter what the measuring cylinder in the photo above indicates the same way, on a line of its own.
**450** mL
